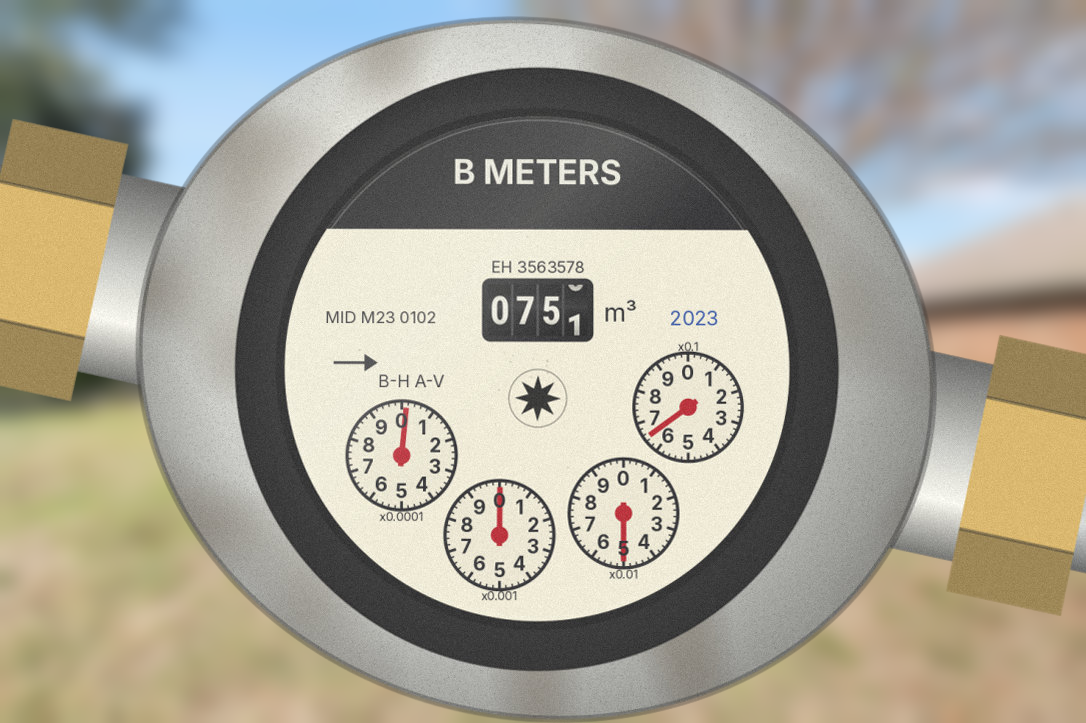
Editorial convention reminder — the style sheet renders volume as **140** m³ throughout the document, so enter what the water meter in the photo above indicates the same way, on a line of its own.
**750.6500** m³
